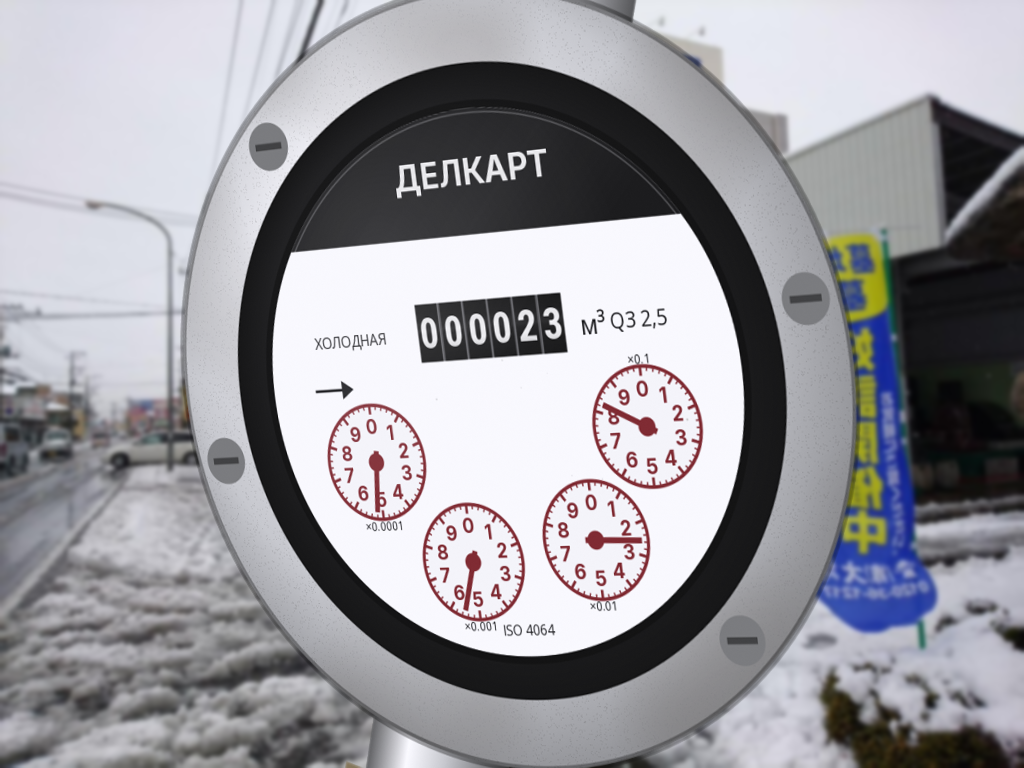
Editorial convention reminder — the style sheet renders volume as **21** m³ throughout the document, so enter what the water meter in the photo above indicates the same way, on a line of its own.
**23.8255** m³
